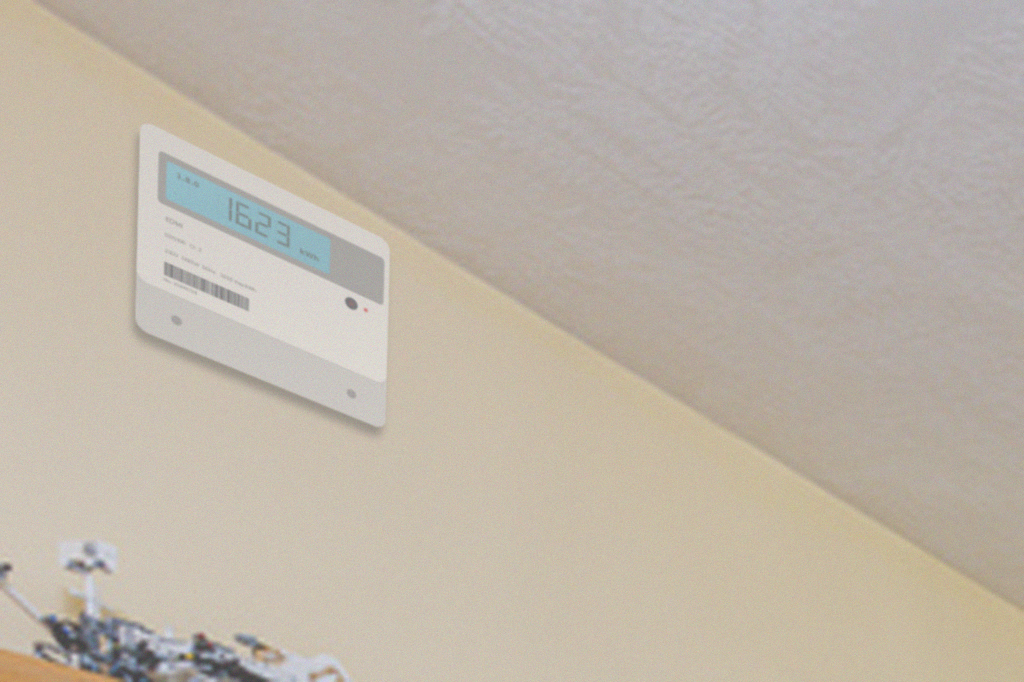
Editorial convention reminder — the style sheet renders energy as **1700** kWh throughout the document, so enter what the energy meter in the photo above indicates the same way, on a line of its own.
**1623** kWh
